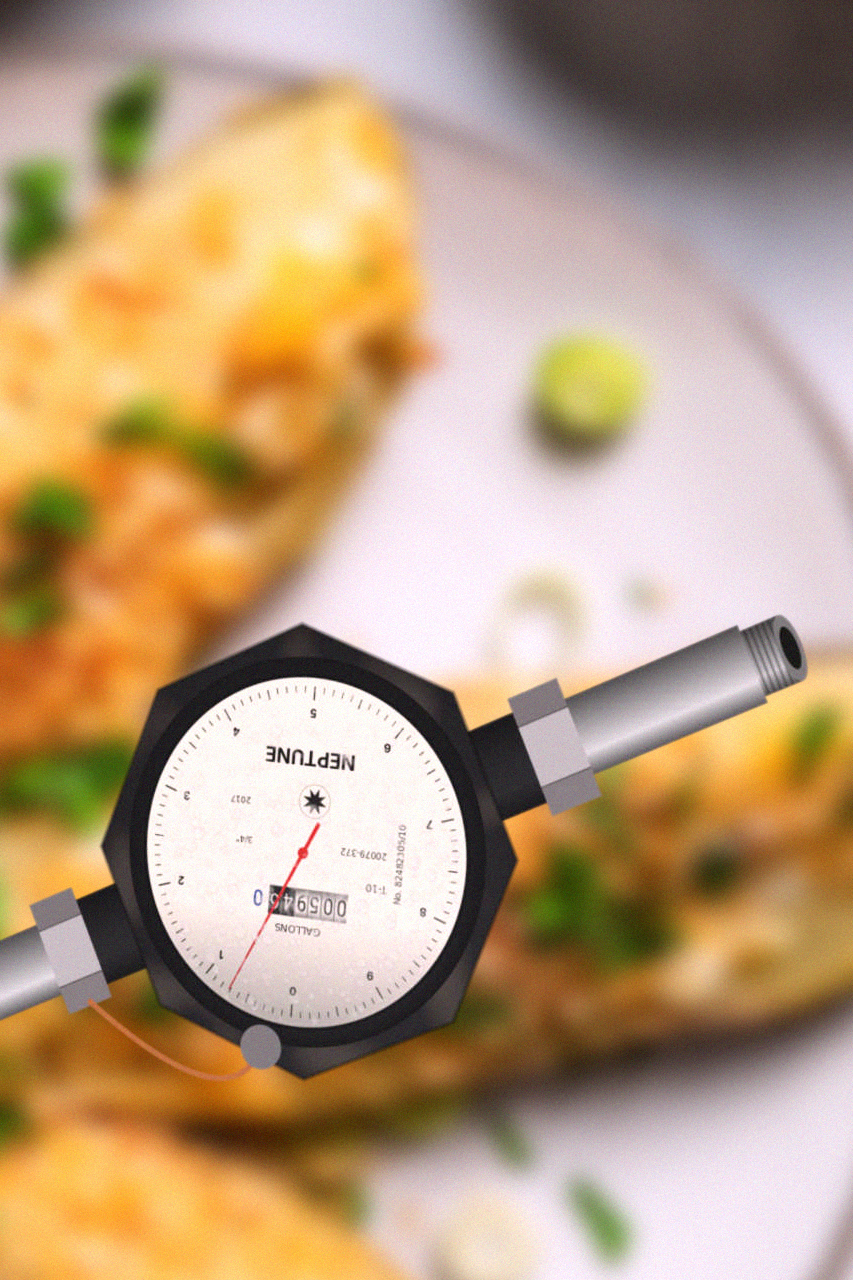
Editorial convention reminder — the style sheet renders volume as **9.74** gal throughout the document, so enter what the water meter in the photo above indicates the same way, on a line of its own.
**59460.7** gal
